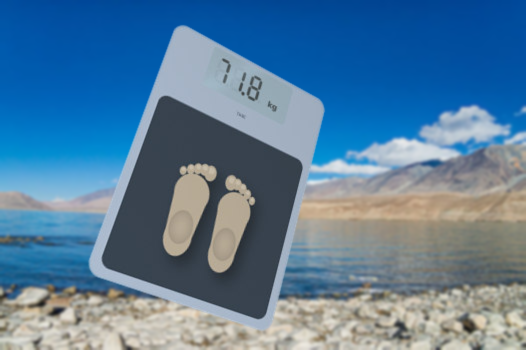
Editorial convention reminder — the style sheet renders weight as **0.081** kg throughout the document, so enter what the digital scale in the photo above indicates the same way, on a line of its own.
**71.8** kg
